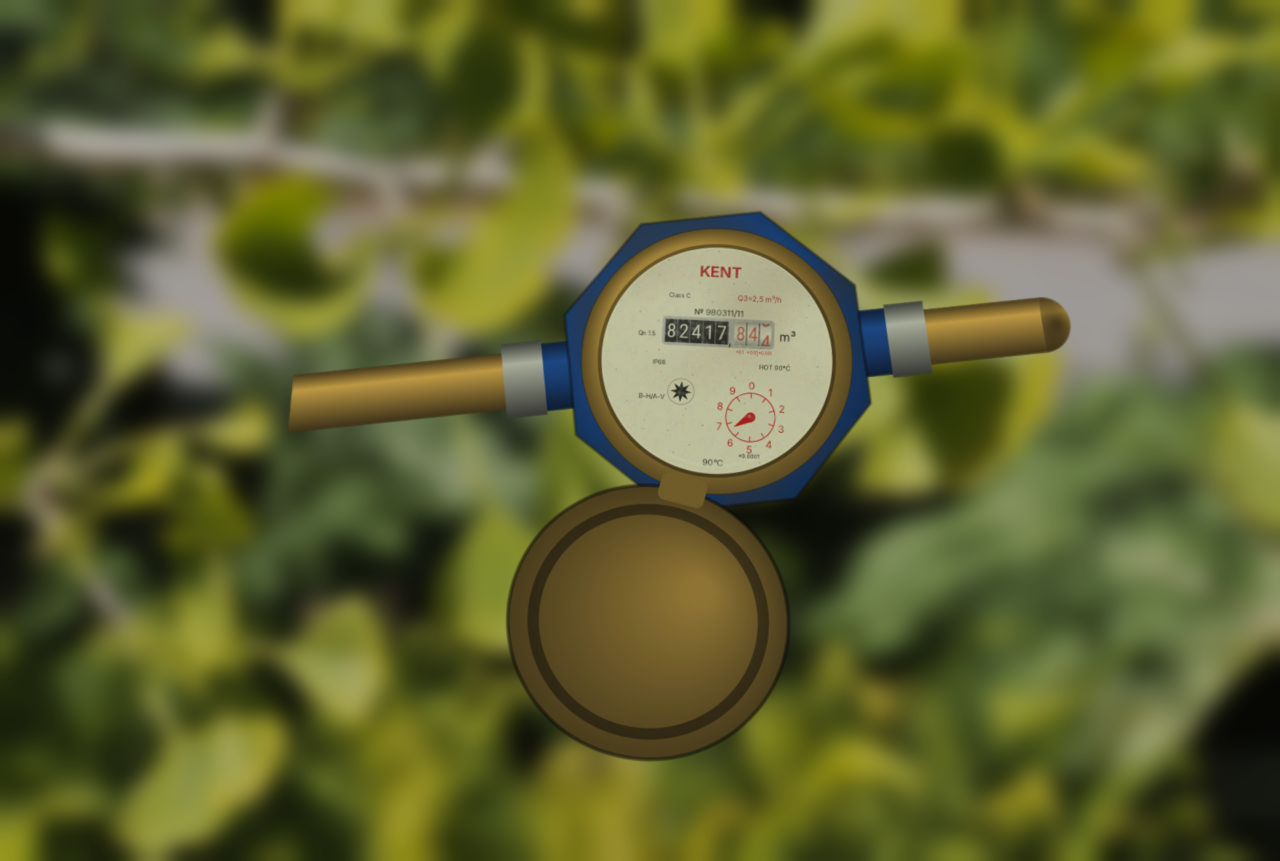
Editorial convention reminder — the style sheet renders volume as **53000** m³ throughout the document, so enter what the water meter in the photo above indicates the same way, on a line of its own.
**82417.8436** m³
